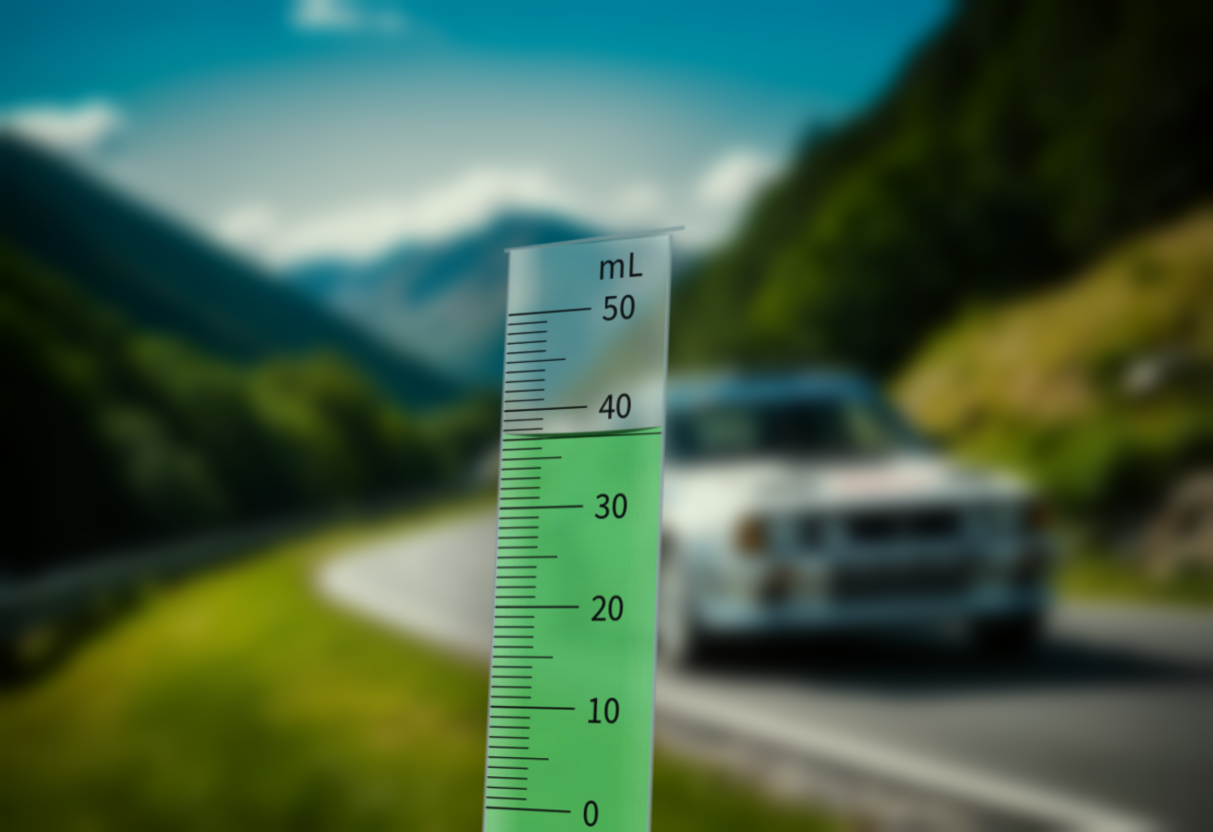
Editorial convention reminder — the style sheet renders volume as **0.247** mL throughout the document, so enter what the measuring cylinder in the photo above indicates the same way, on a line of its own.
**37** mL
